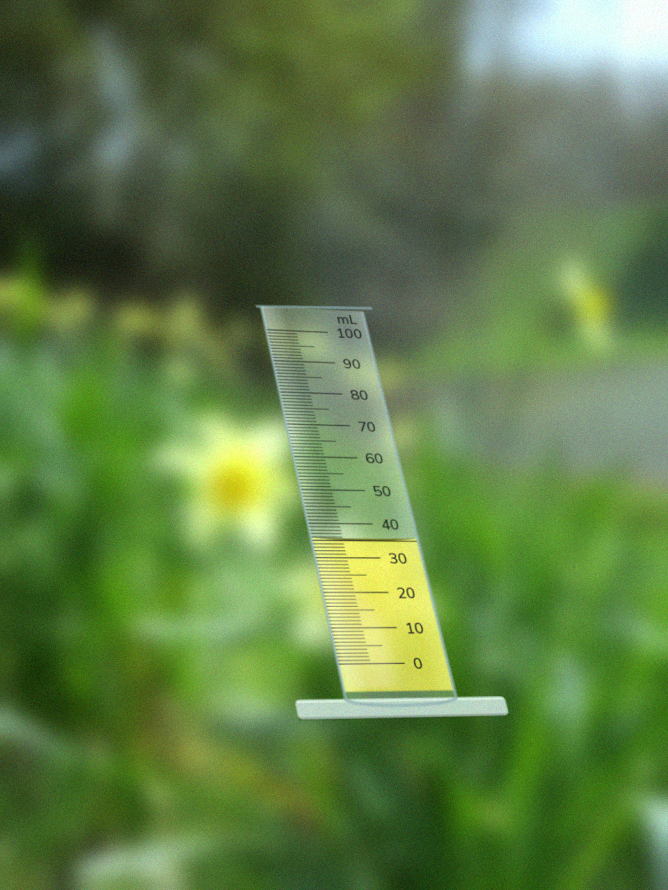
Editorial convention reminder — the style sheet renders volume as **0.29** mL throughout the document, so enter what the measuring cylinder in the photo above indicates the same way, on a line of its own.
**35** mL
